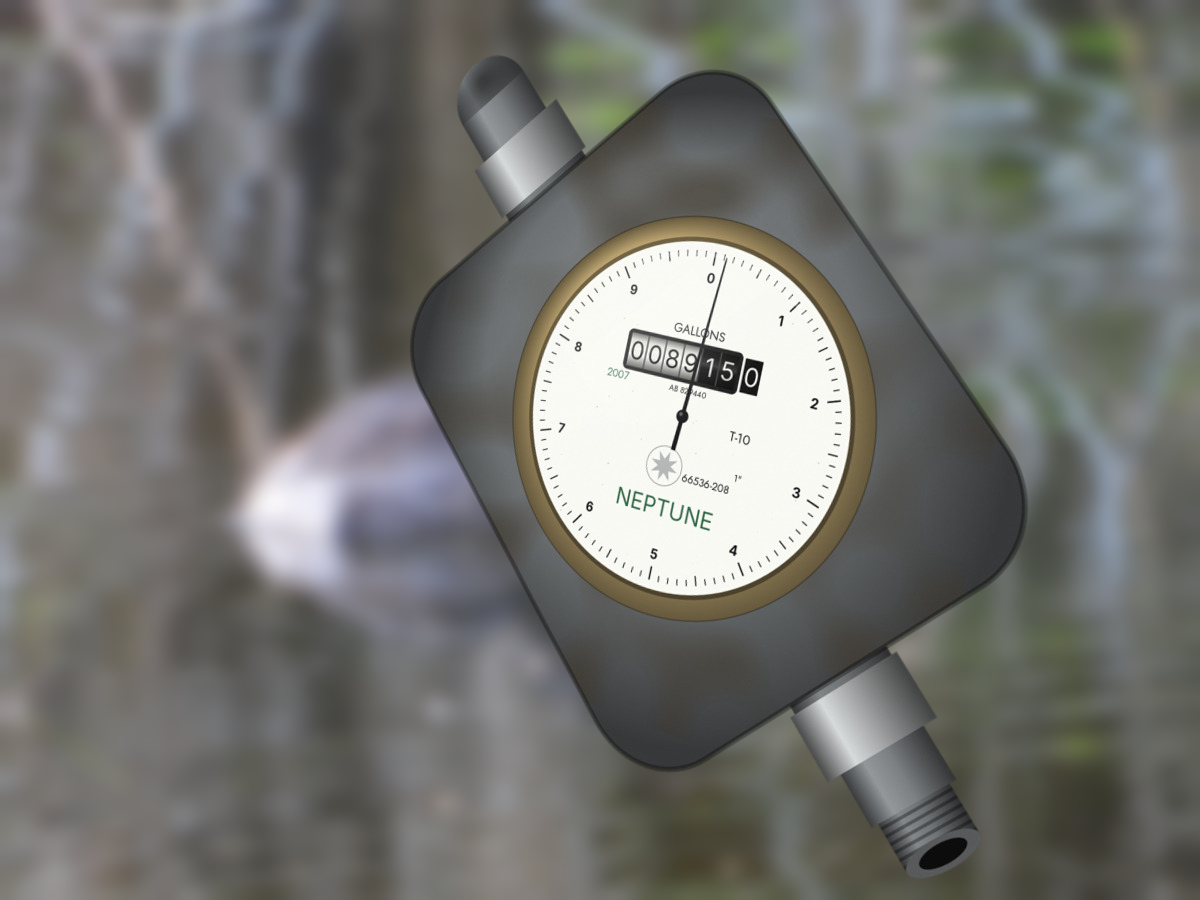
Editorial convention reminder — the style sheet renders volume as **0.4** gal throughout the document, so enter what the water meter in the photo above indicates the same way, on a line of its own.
**89150.1** gal
